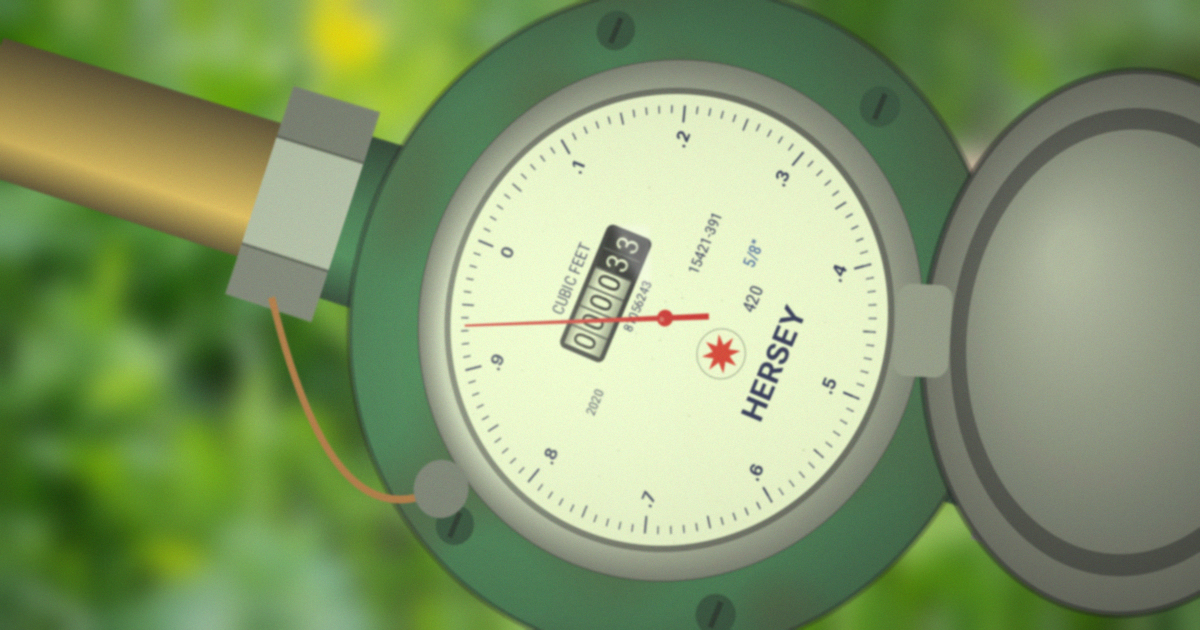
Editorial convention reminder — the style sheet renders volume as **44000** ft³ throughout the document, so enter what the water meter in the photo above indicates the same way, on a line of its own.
**32.93** ft³
